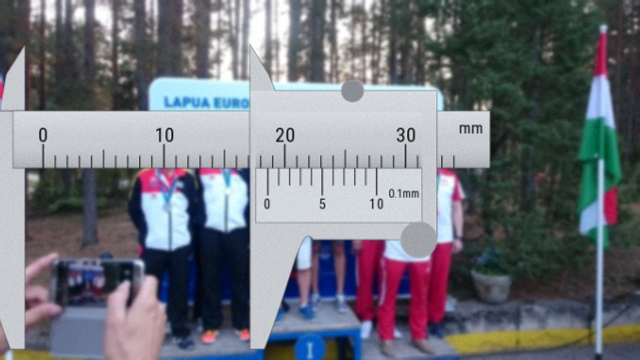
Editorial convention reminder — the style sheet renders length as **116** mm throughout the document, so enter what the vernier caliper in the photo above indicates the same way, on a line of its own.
**18.6** mm
